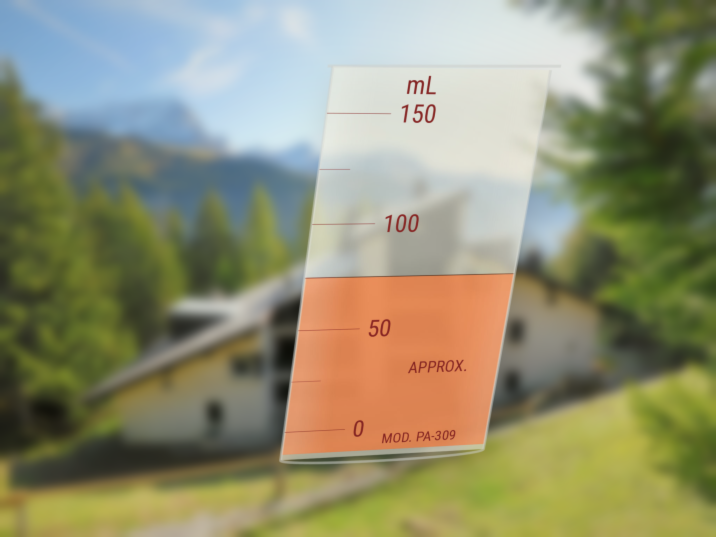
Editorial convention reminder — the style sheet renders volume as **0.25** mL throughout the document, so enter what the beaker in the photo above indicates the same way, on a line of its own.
**75** mL
